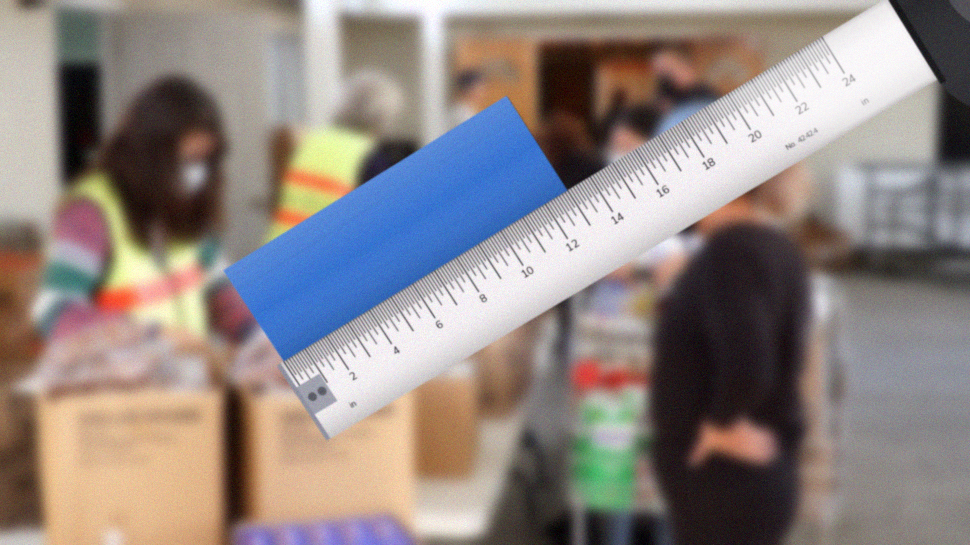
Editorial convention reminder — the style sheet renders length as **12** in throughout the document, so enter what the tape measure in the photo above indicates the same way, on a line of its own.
**13** in
